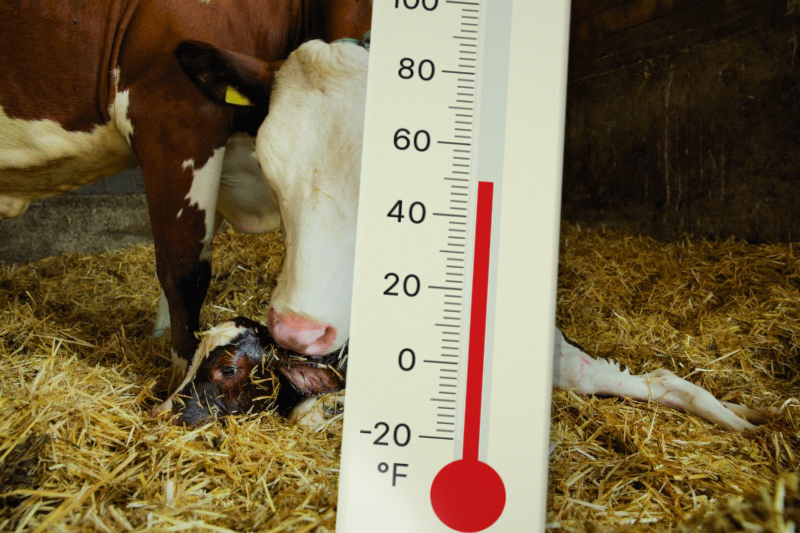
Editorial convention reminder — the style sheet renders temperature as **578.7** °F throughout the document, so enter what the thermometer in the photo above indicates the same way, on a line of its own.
**50** °F
